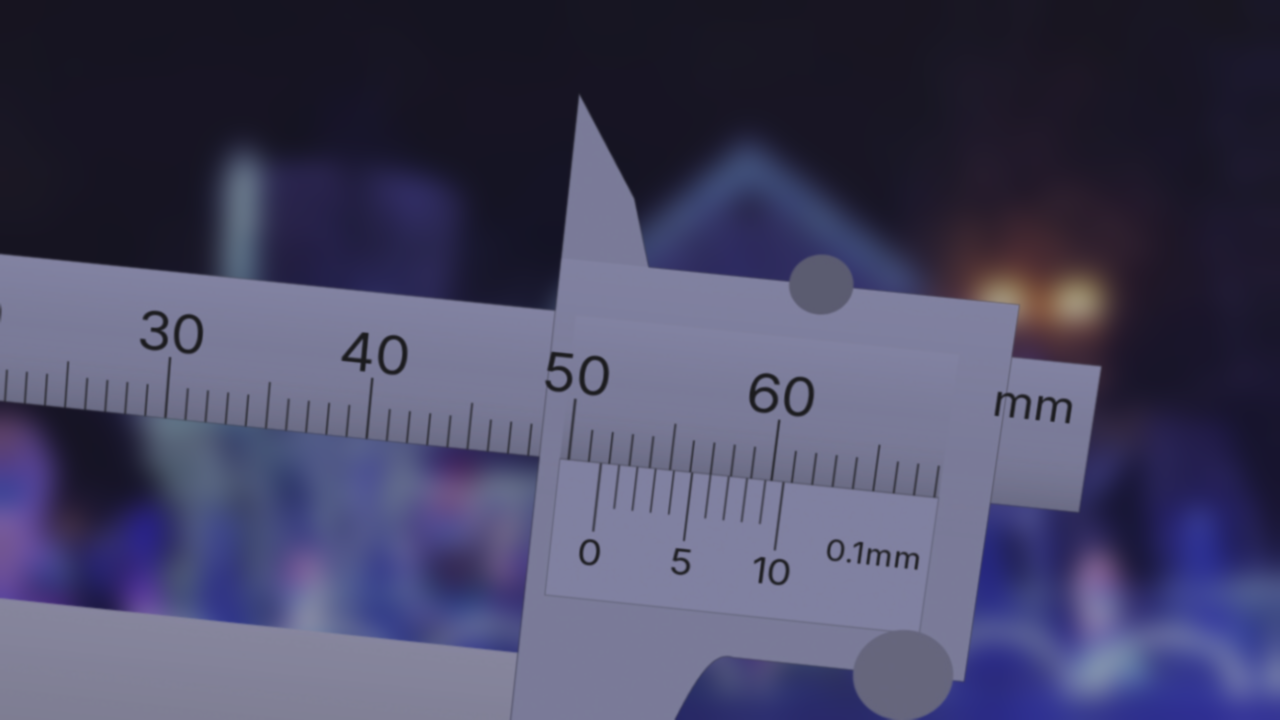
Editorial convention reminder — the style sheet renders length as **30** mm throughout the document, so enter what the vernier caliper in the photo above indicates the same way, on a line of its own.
**51.6** mm
